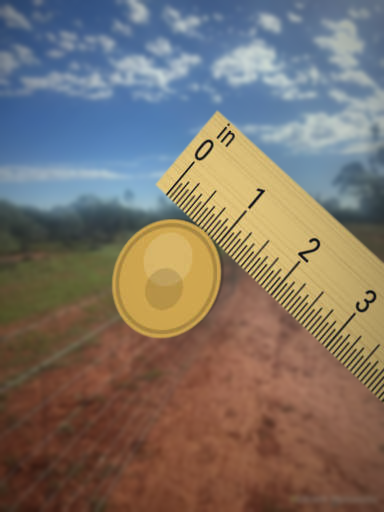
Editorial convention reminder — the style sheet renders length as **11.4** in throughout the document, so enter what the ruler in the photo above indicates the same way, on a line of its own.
**1.5** in
